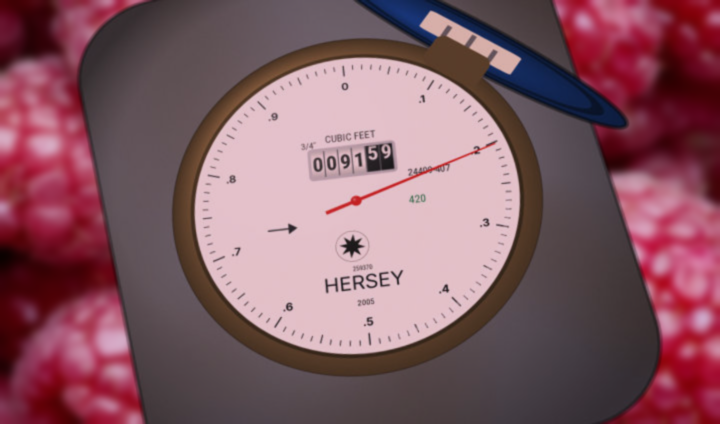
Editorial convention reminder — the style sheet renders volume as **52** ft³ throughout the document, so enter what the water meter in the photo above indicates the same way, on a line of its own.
**9159.20** ft³
